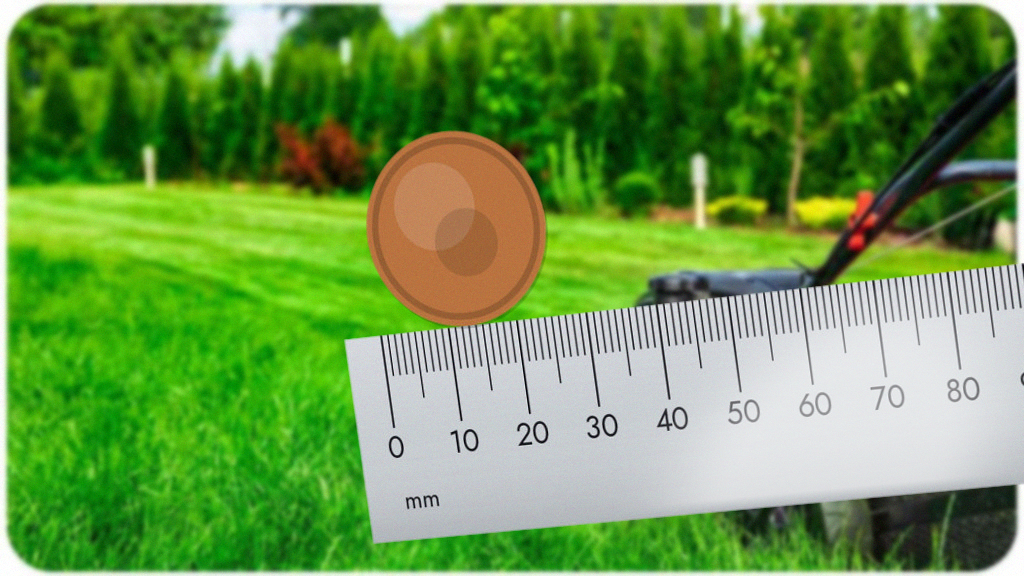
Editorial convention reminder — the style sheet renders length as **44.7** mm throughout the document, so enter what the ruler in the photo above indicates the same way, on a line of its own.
**26** mm
